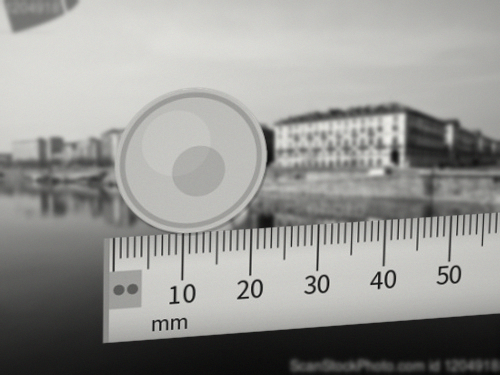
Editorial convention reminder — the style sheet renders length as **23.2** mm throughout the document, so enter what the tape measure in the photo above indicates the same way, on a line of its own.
**22** mm
